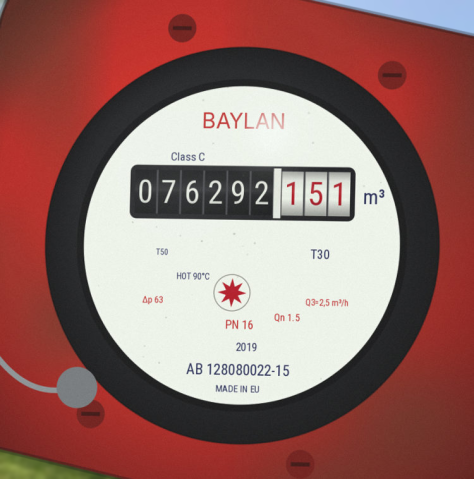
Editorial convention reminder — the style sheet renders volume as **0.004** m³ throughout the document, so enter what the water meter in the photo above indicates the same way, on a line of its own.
**76292.151** m³
